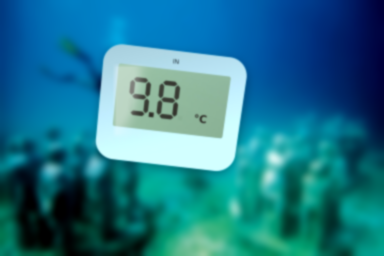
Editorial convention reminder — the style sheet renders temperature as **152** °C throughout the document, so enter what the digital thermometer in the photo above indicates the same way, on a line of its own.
**9.8** °C
